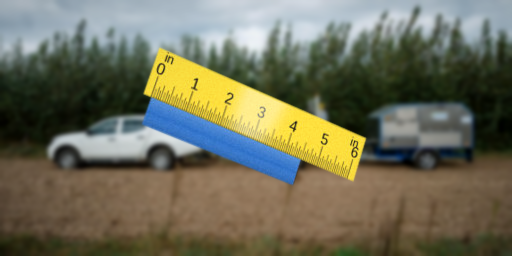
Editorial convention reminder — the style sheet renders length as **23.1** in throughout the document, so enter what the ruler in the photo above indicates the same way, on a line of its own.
**4.5** in
